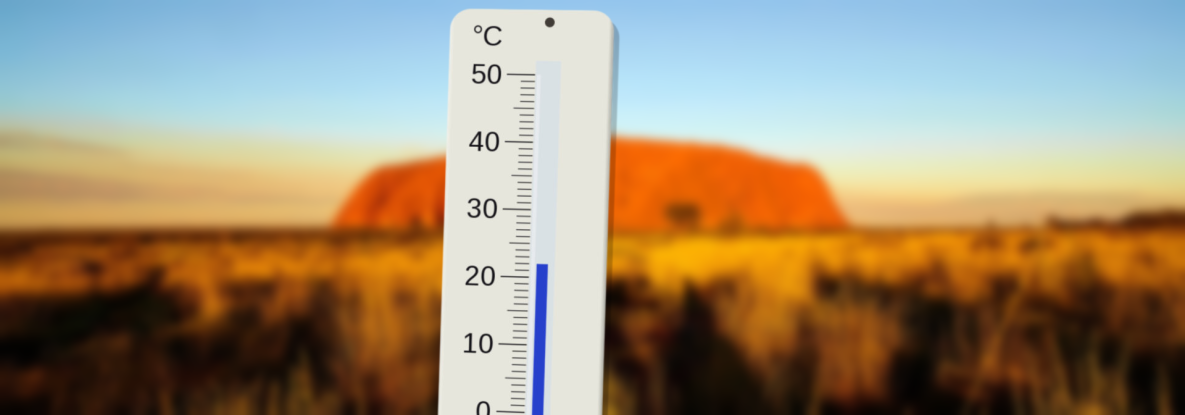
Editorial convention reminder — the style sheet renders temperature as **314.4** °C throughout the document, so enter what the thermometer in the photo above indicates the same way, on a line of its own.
**22** °C
